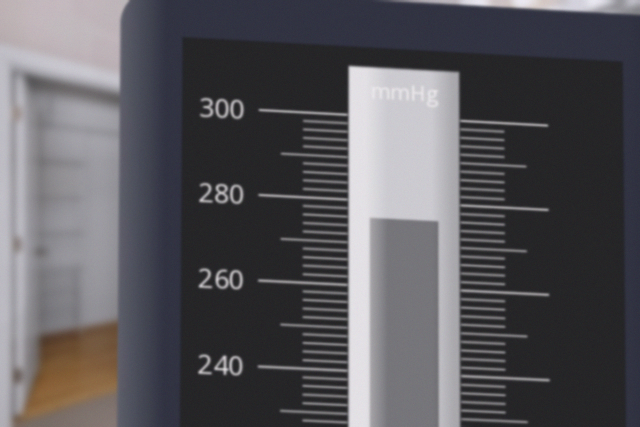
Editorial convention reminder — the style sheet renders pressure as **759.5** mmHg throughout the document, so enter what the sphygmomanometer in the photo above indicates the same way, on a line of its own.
**276** mmHg
